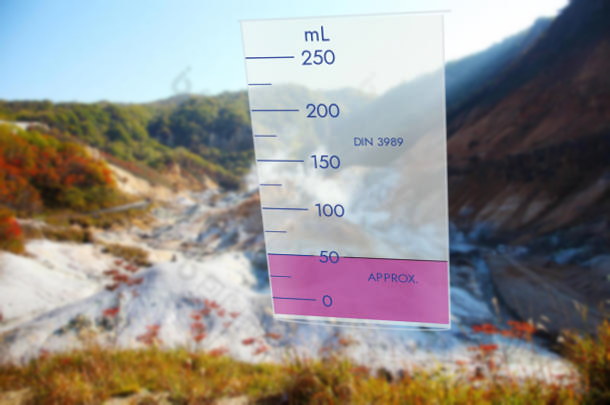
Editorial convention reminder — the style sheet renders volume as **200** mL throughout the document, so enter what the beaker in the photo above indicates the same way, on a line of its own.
**50** mL
